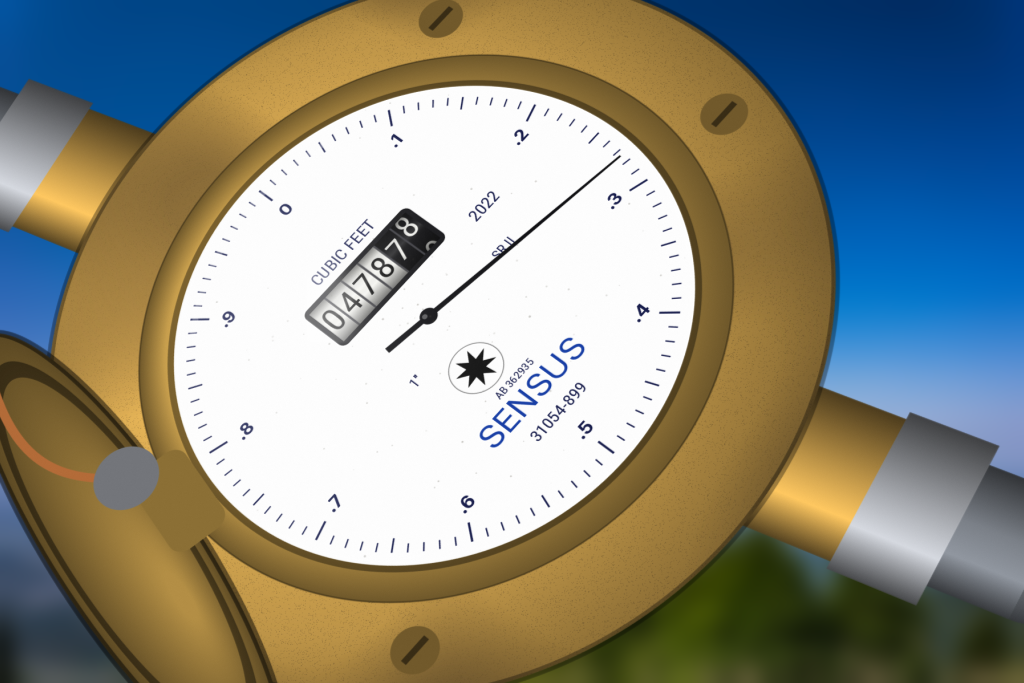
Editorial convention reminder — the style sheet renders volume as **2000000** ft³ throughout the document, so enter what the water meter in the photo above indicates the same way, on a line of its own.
**47878.27** ft³
